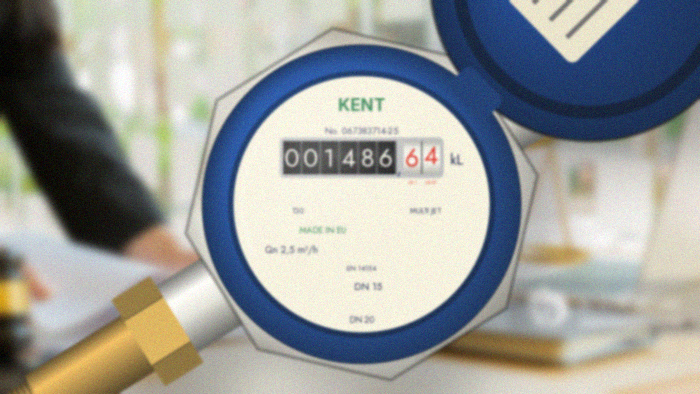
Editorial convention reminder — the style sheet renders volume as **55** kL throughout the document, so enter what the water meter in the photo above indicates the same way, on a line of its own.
**1486.64** kL
